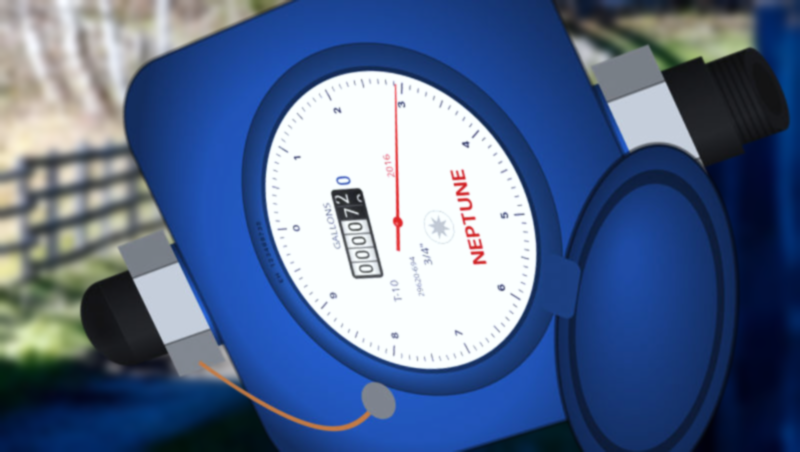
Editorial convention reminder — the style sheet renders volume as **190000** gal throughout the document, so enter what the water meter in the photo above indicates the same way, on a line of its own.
**722.9** gal
